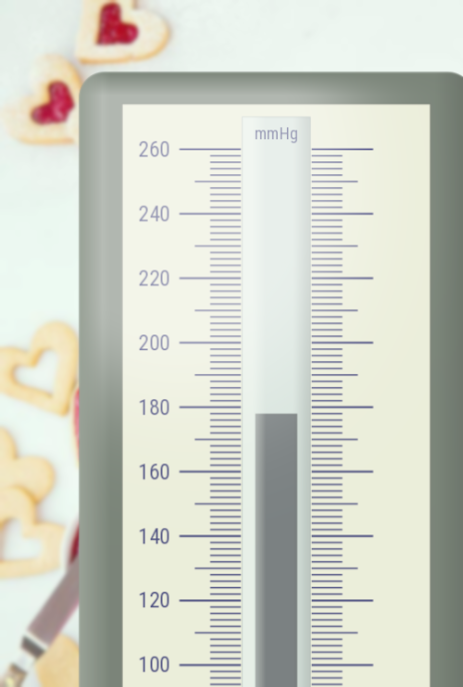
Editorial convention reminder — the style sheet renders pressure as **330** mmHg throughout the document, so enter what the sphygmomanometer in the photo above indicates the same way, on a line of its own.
**178** mmHg
